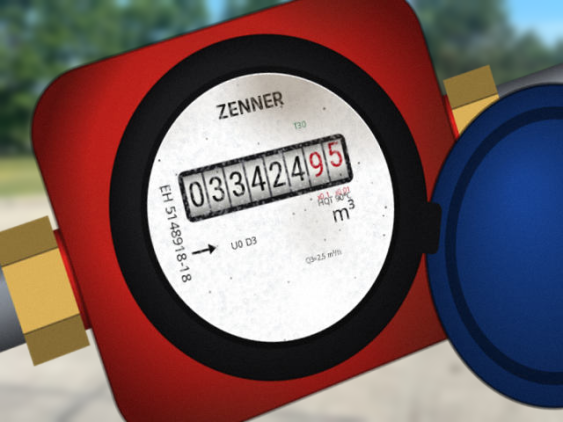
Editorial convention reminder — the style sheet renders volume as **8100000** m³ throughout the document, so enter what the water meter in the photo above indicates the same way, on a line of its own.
**33424.95** m³
